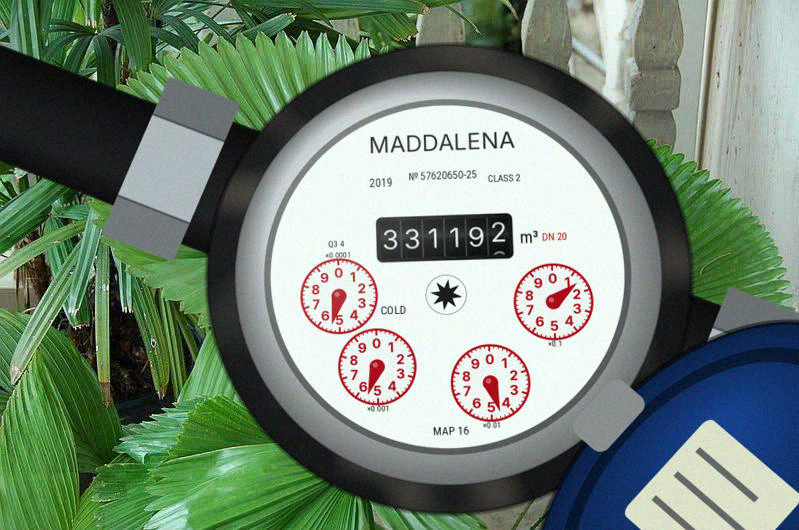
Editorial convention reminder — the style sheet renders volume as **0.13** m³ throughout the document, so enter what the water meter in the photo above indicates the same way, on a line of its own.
**331192.1455** m³
